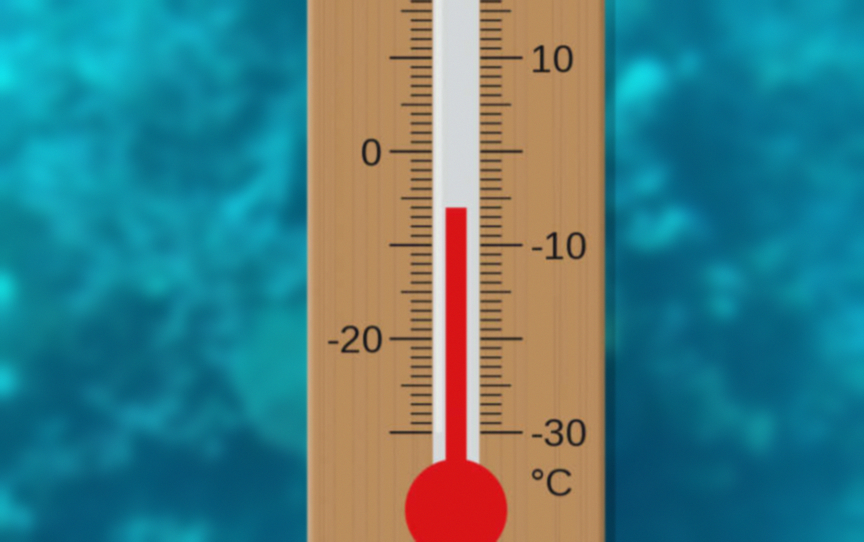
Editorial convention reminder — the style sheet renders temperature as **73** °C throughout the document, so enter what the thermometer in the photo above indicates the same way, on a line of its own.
**-6** °C
